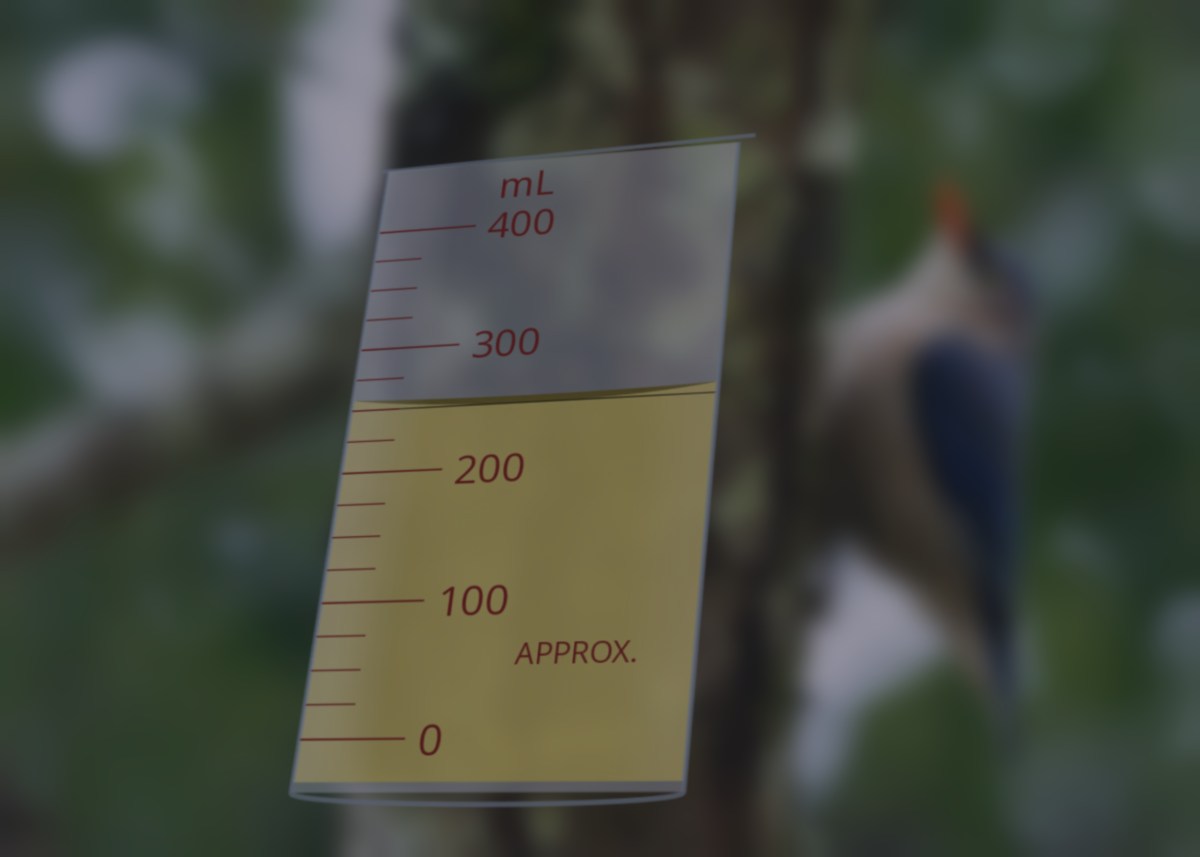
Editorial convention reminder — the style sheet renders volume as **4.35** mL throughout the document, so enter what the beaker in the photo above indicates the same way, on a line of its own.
**250** mL
